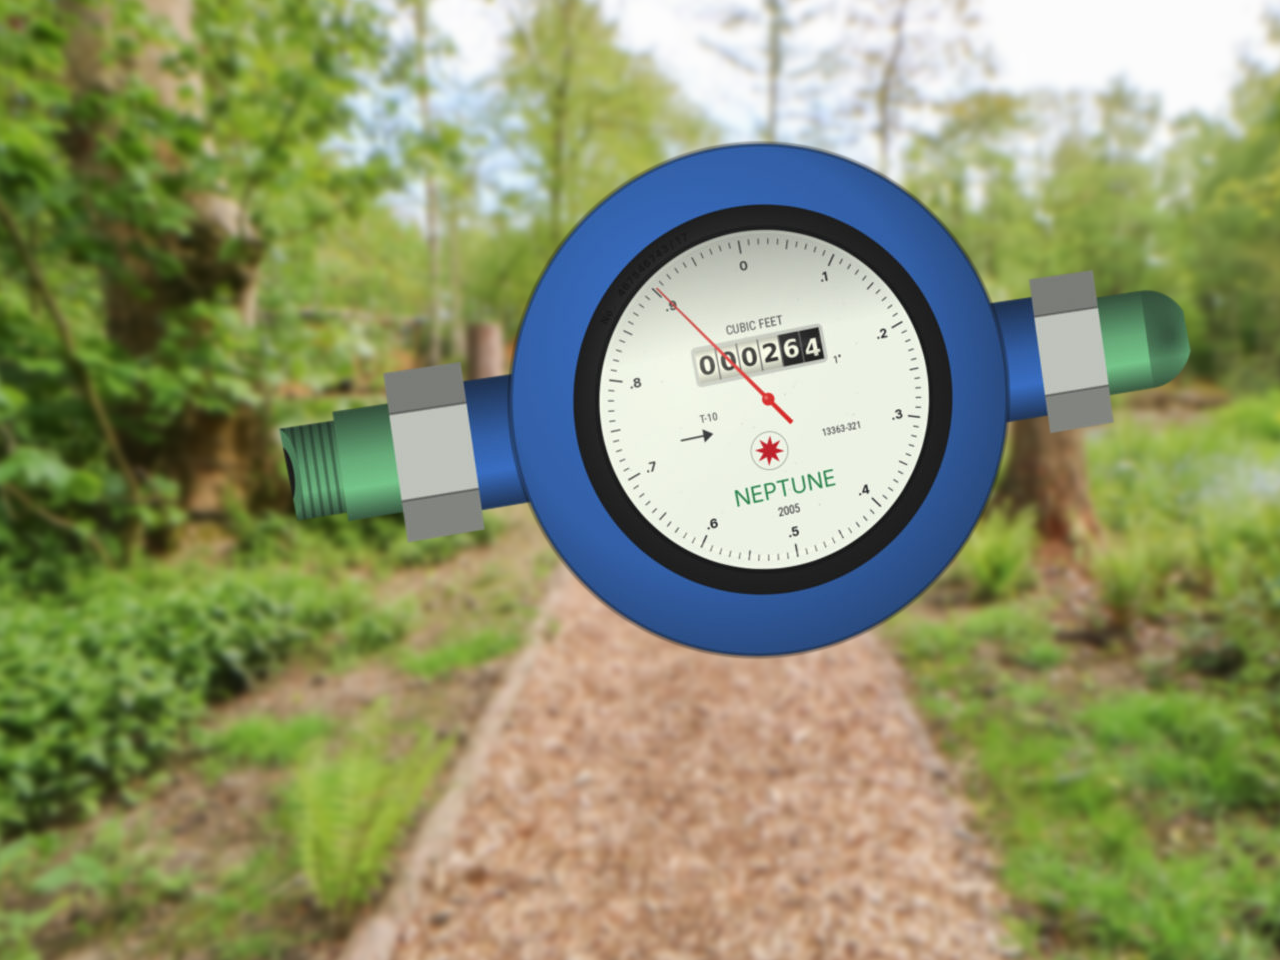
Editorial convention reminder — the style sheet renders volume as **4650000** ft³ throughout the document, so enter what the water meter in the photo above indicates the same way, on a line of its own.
**263.90** ft³
